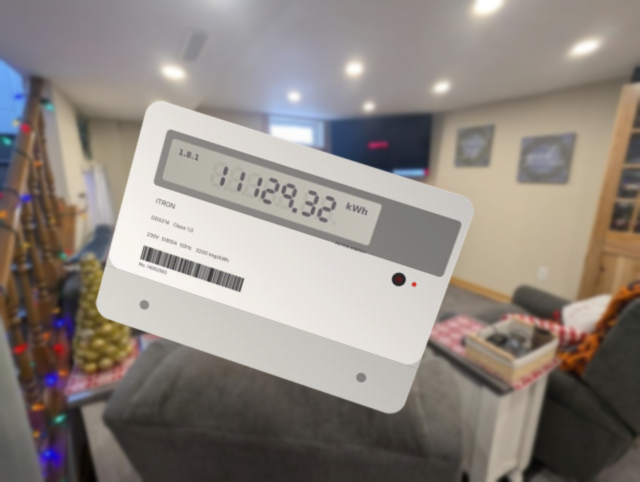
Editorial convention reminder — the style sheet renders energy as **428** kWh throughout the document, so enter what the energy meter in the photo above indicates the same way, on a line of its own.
**11129.32** kWh
